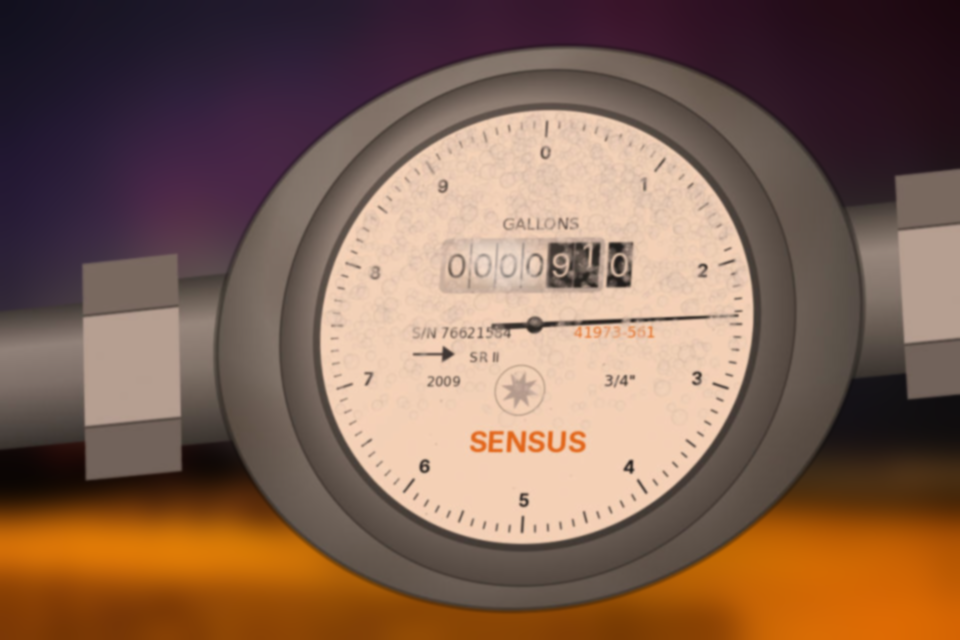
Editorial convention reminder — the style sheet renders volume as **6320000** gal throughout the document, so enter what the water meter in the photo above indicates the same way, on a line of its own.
**912.4** gal
